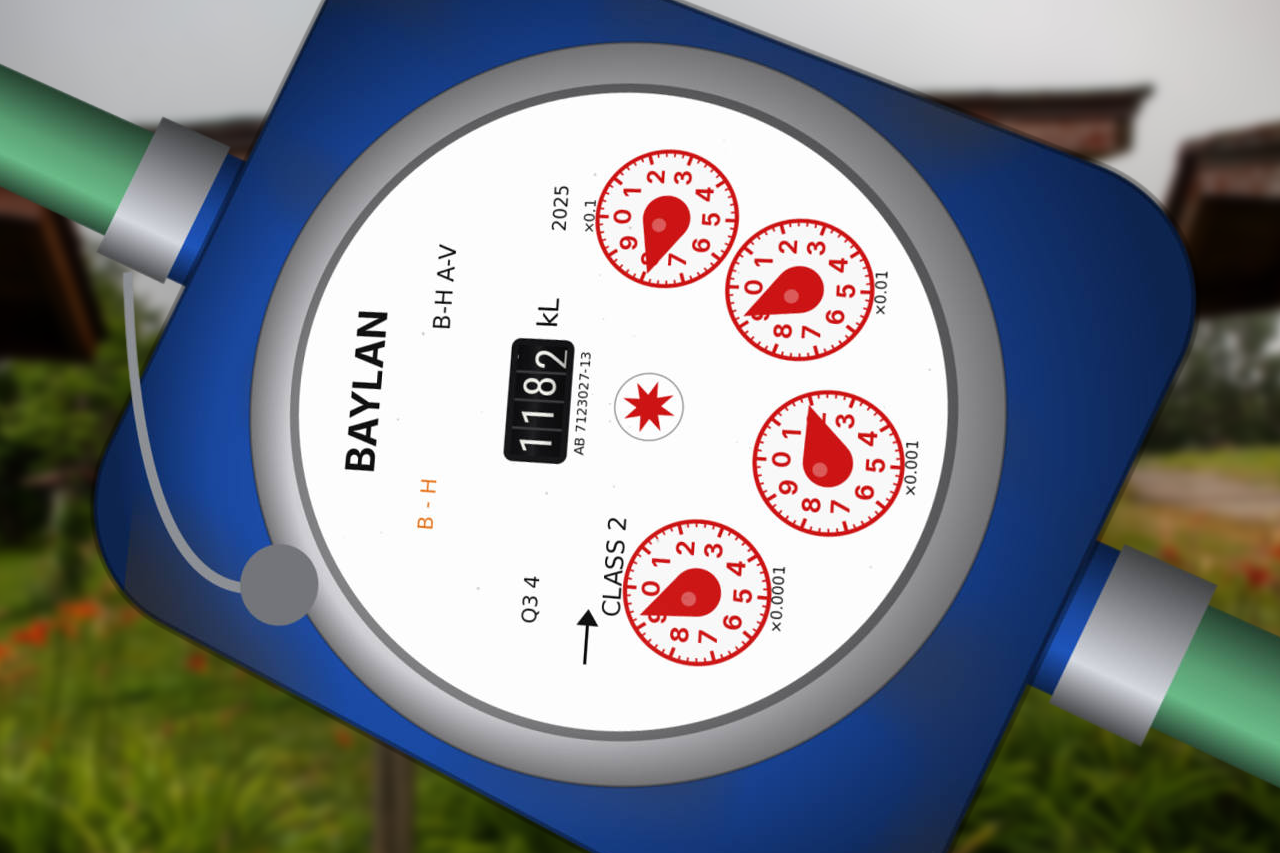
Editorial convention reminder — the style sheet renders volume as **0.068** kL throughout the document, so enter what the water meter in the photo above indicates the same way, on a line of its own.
**1181.7919** kL
